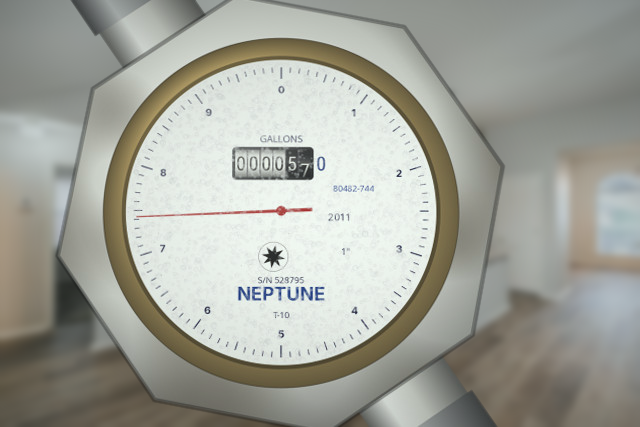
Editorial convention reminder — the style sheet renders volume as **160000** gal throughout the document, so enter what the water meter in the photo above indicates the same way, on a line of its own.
**567.4** gal
